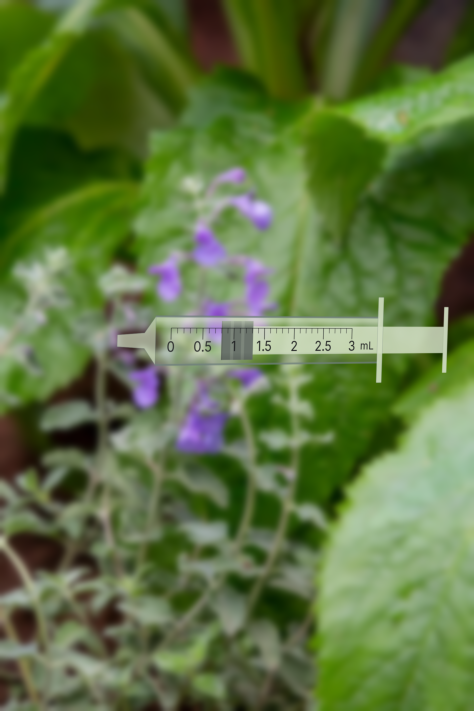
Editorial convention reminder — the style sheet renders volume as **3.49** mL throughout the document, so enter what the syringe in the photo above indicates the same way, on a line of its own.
**0.8** mL
